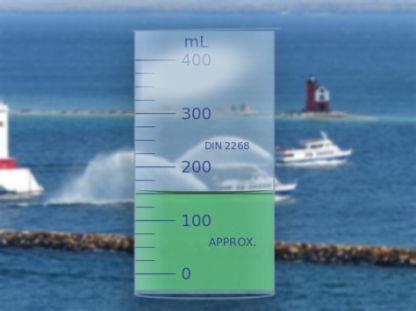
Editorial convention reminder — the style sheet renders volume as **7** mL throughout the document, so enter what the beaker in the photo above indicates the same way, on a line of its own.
**150** mL
